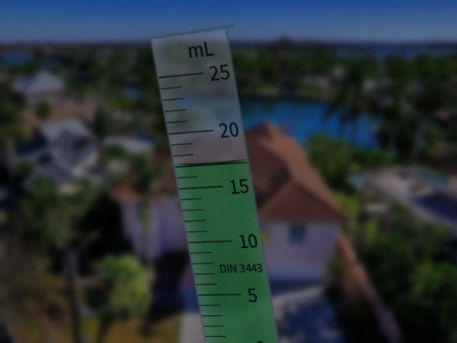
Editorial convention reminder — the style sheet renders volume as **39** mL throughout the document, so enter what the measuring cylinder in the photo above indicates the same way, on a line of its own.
**17** mL
